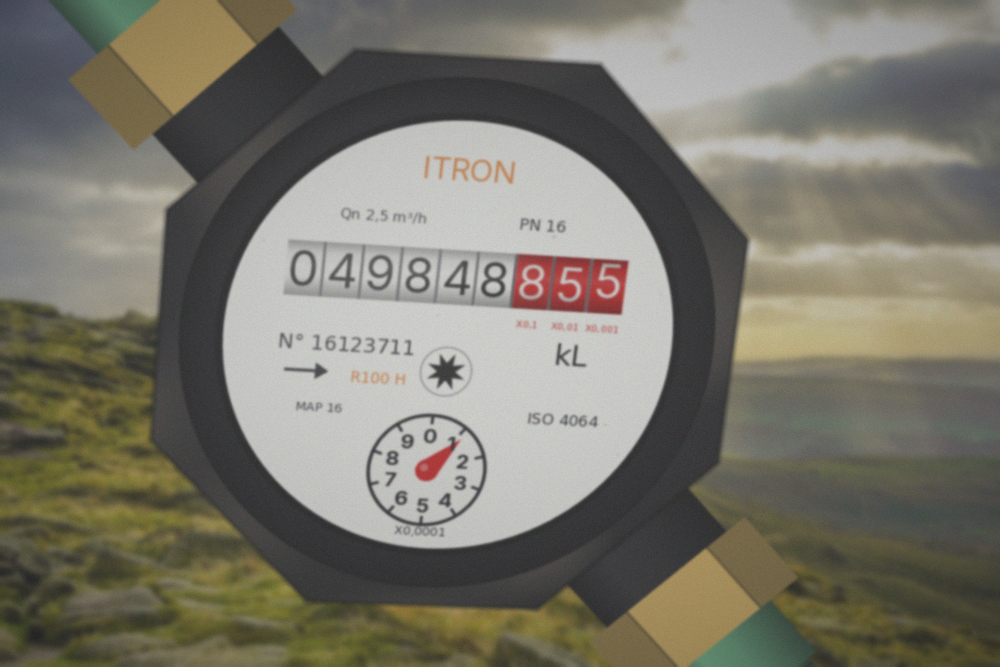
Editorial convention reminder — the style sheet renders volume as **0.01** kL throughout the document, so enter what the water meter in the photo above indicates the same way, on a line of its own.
**49848.8551** kL
